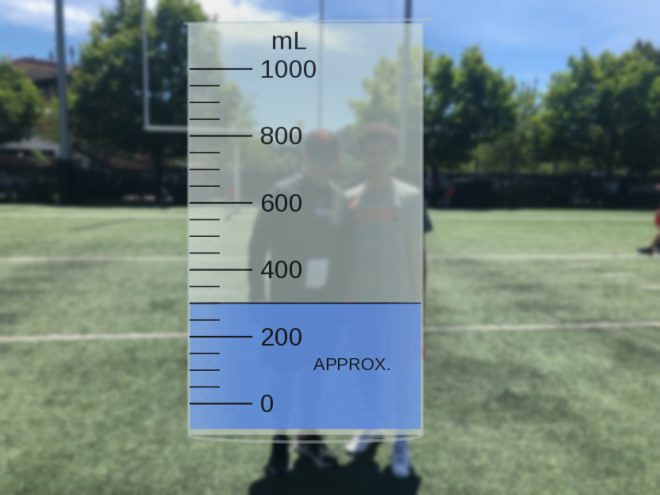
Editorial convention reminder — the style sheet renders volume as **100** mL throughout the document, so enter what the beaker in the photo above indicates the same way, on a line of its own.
**300** mL
